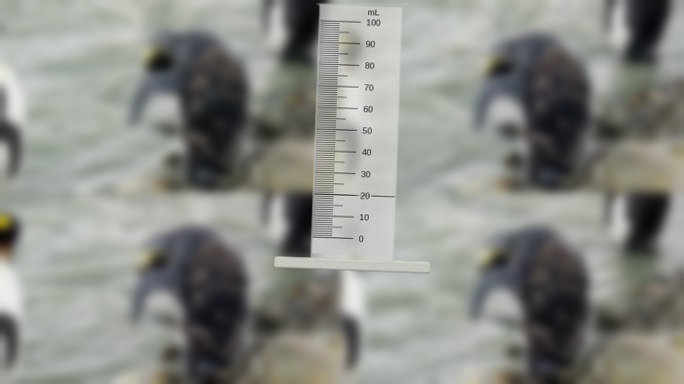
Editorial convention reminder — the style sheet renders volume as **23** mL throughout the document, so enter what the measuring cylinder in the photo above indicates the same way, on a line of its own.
**20** mL
